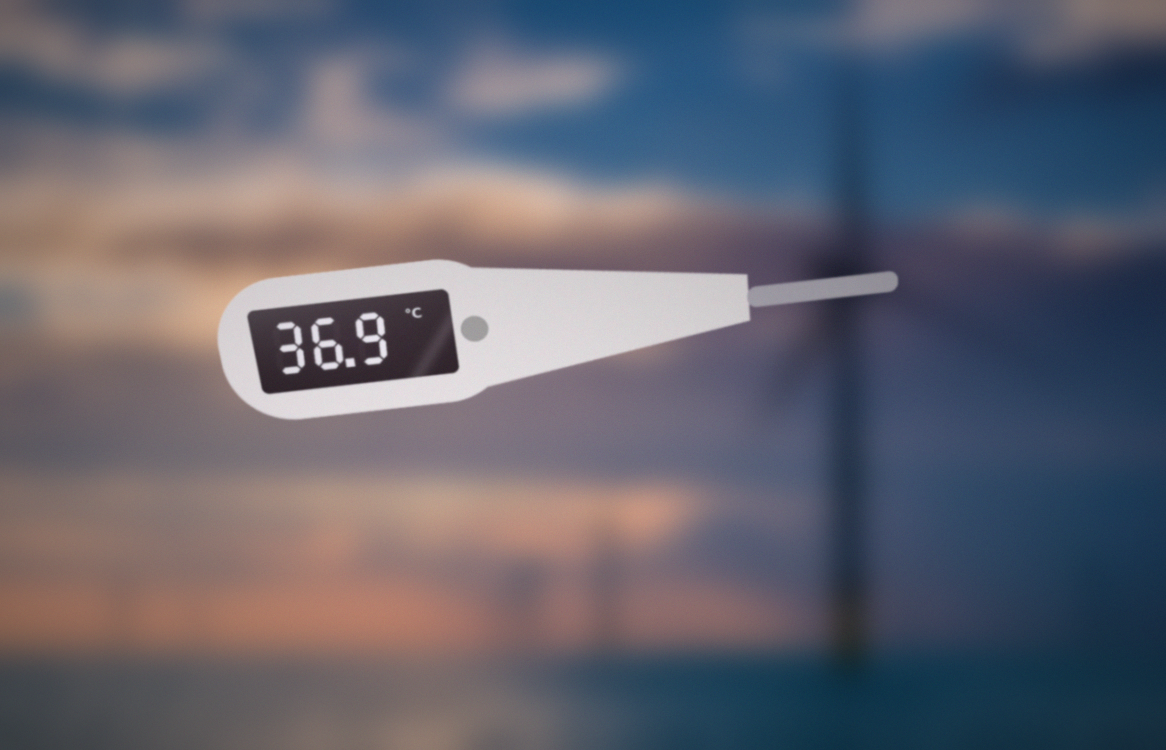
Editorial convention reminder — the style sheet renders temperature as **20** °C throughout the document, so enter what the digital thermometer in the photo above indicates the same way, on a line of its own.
**36.9** °C
